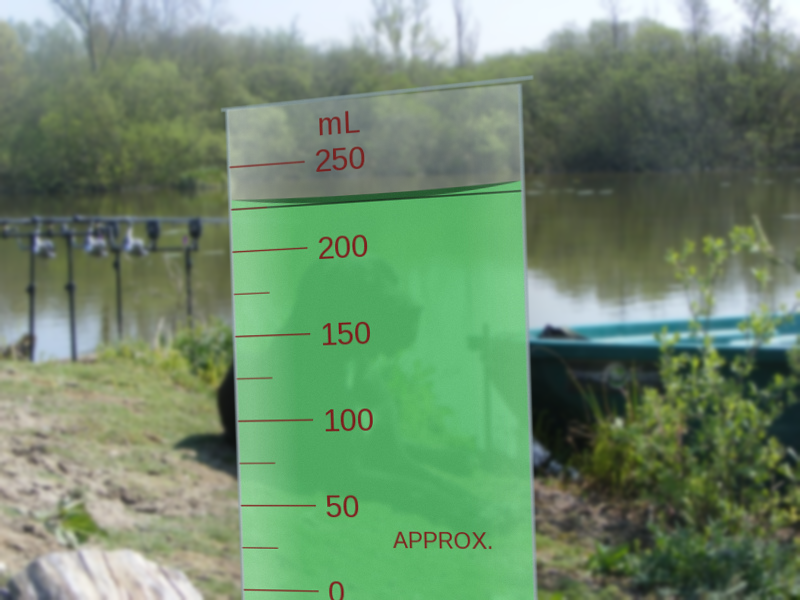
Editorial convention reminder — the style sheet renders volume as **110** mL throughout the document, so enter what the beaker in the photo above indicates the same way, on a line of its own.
**225** mL
